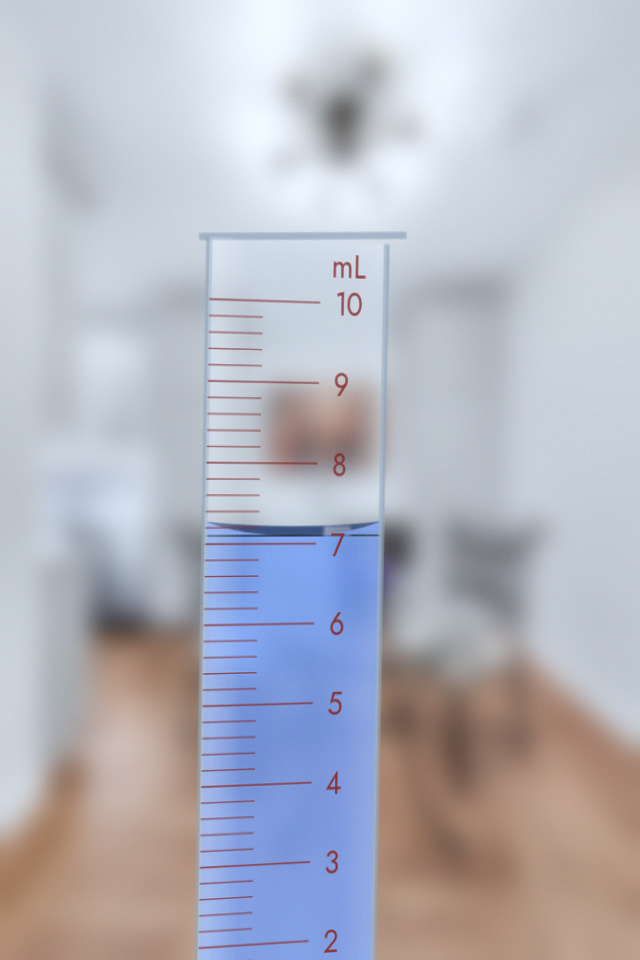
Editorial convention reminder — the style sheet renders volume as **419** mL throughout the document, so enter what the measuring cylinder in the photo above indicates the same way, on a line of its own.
**7.1** mL
